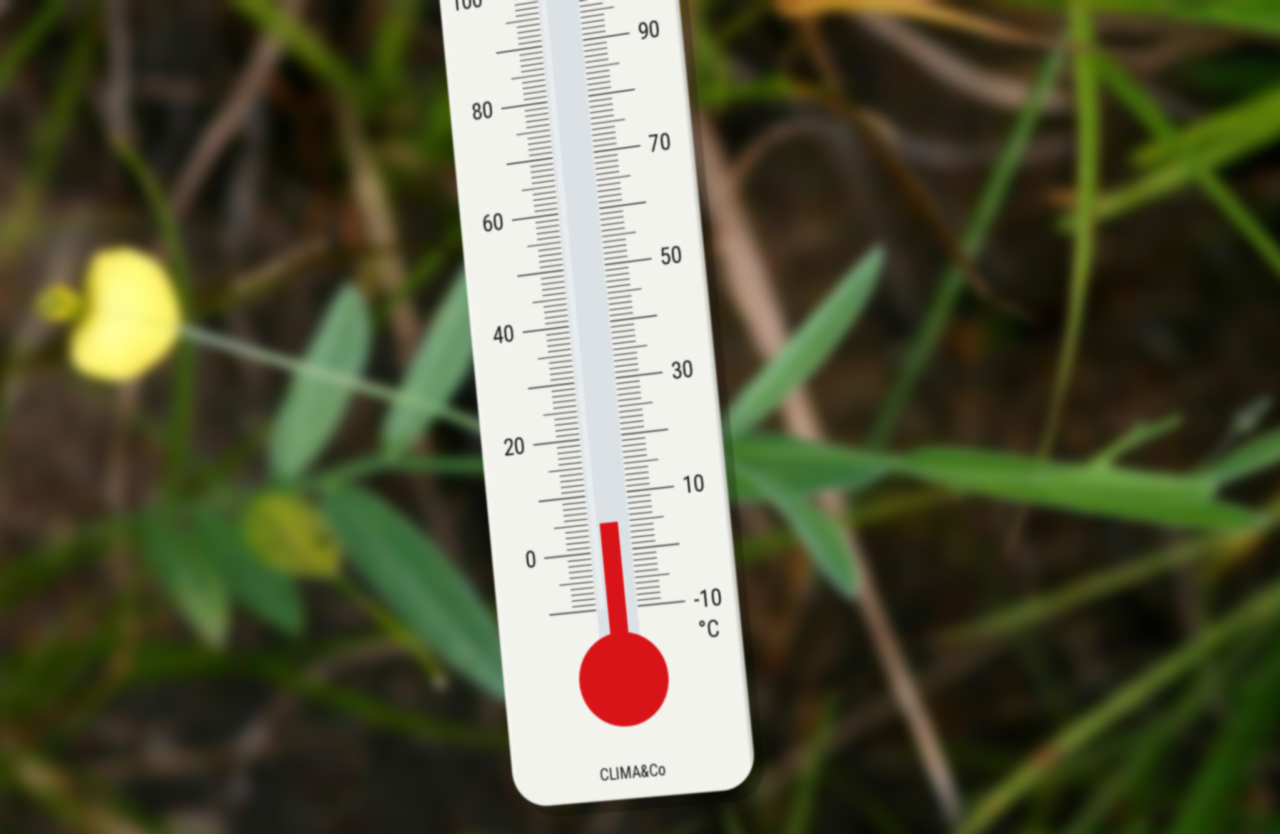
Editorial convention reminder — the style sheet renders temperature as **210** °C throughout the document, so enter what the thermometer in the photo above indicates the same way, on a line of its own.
**5** °C
